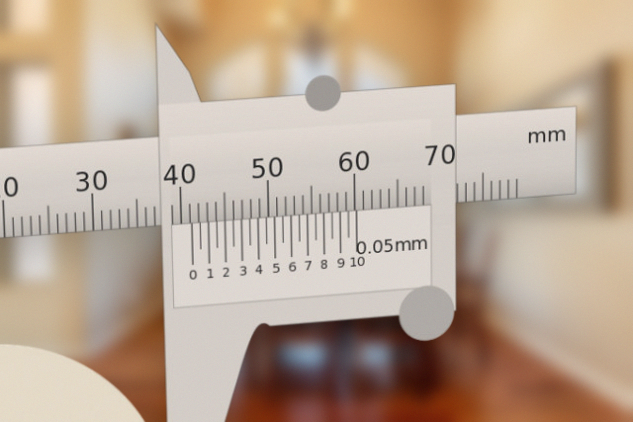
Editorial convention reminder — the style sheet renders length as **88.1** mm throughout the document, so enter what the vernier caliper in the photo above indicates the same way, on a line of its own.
**41.2** mm
